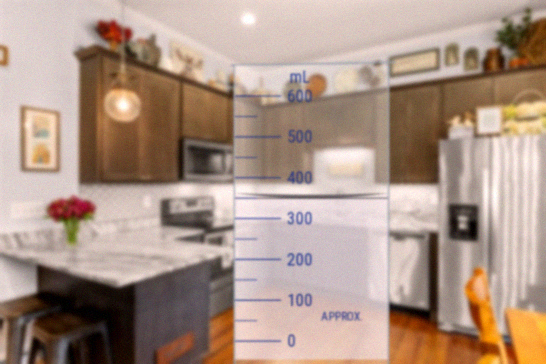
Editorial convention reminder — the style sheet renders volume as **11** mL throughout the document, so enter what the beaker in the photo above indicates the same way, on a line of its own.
**350** mL
